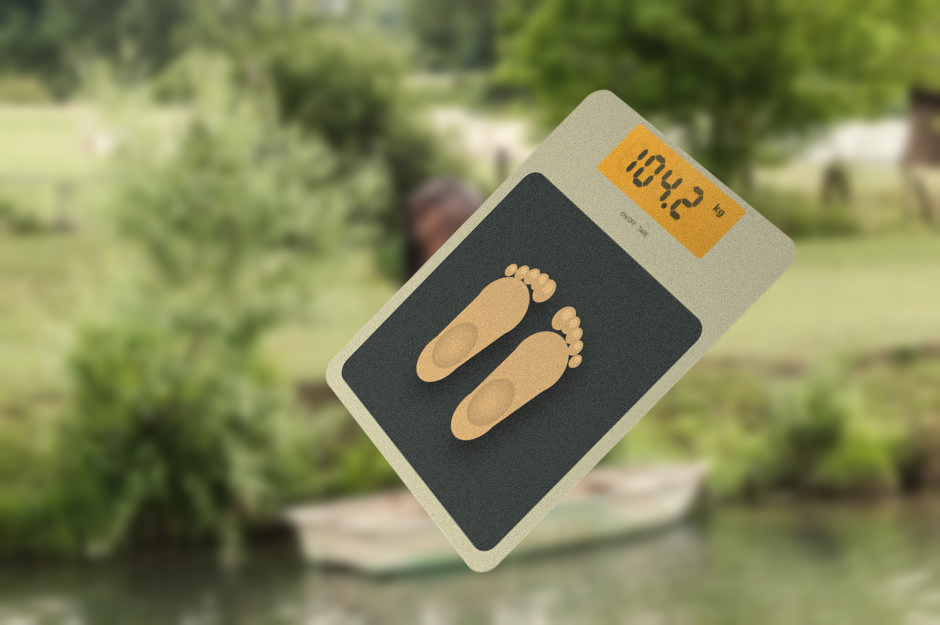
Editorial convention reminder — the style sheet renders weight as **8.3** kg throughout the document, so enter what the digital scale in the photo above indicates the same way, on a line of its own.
**104.2** kg
